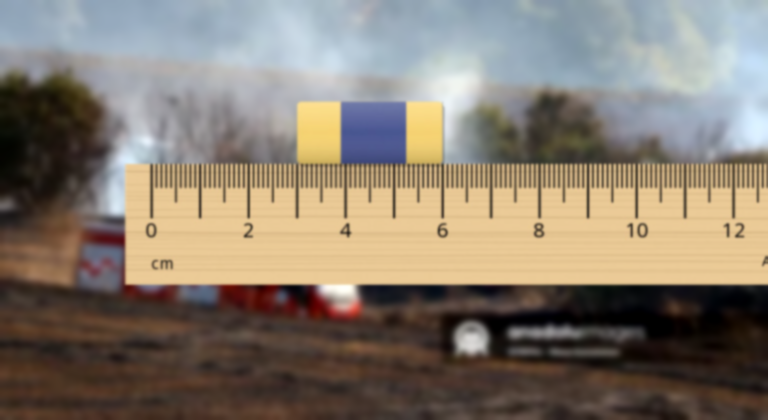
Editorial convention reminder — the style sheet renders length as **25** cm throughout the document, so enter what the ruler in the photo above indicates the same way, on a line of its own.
**3** cm
